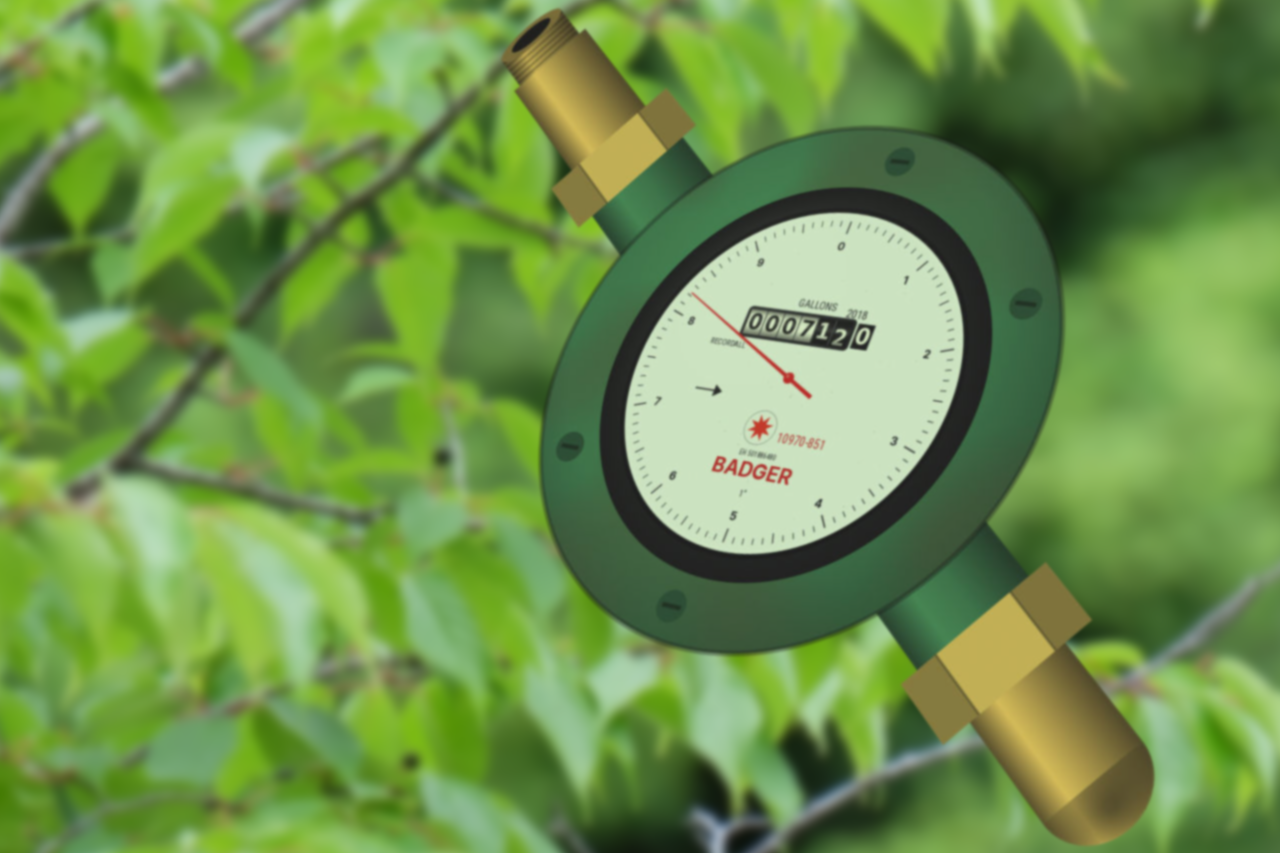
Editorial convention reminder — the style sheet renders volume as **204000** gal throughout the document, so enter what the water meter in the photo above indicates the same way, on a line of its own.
**7118.2** gal
